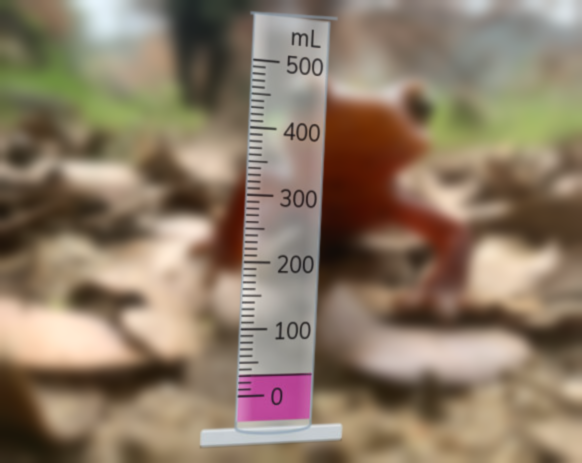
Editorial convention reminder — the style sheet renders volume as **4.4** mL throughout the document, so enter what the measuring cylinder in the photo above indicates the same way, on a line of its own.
**30** mL
